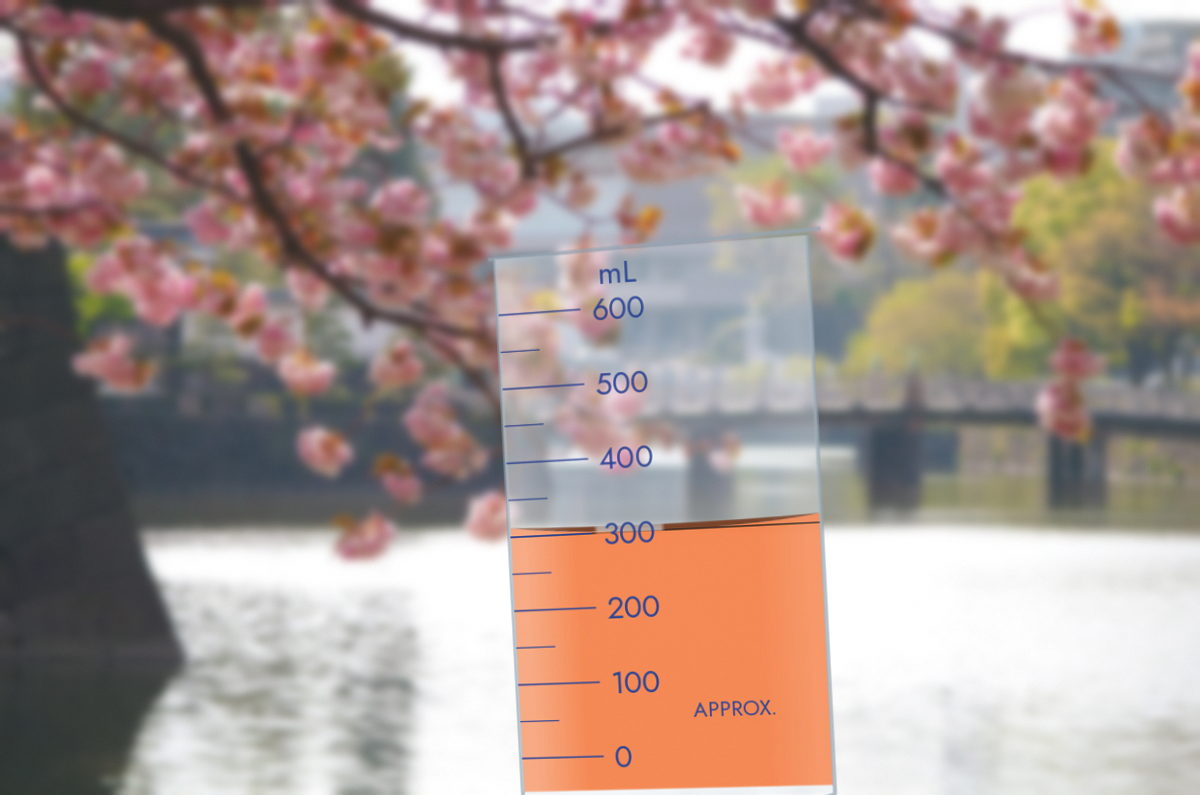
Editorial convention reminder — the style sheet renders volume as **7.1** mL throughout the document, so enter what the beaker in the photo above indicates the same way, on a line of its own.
**300** mL
